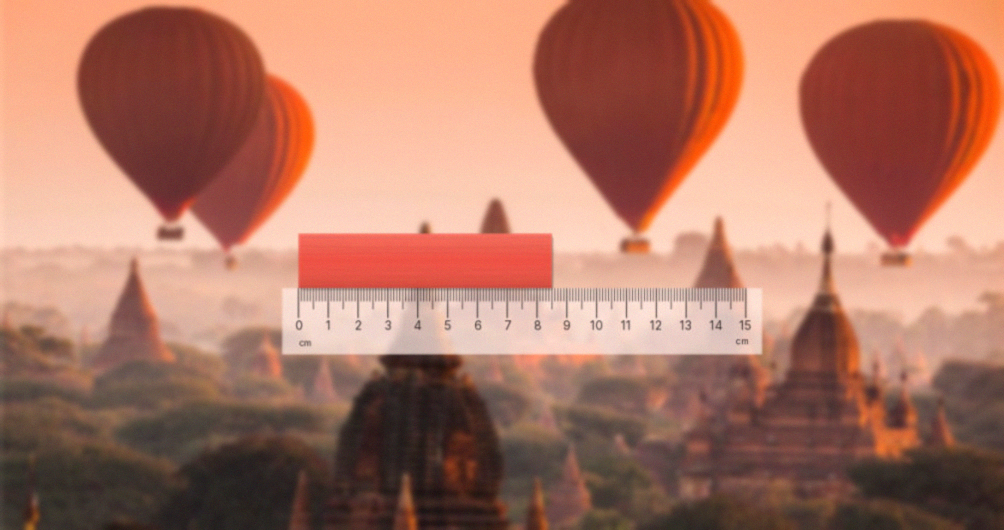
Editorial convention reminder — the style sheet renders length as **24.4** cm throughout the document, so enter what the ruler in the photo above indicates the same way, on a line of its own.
**8.5** cm
